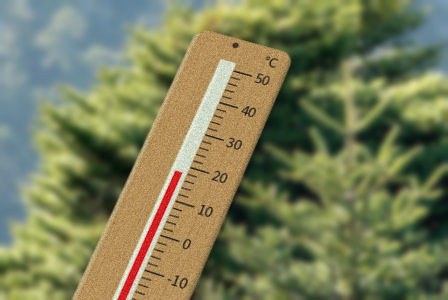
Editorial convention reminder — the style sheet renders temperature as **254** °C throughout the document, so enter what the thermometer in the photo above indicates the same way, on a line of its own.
**18** °C
